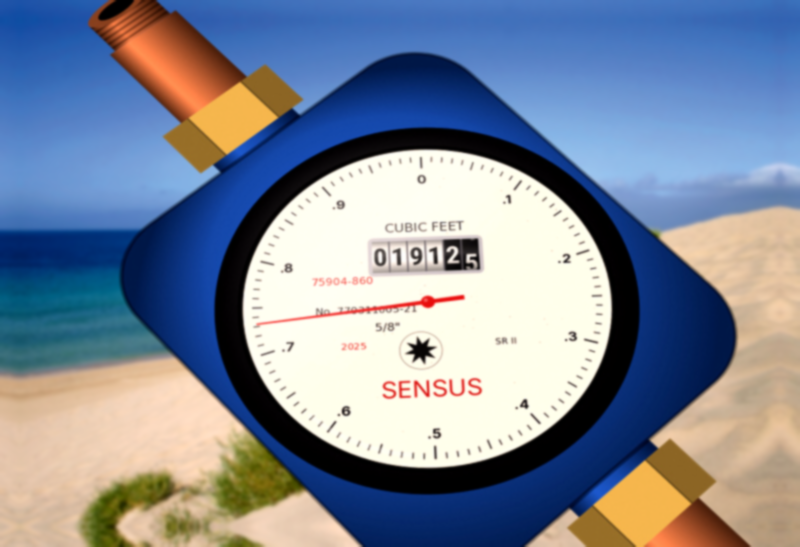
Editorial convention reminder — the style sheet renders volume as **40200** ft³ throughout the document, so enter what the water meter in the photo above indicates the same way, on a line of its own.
**19124.73** ft³
